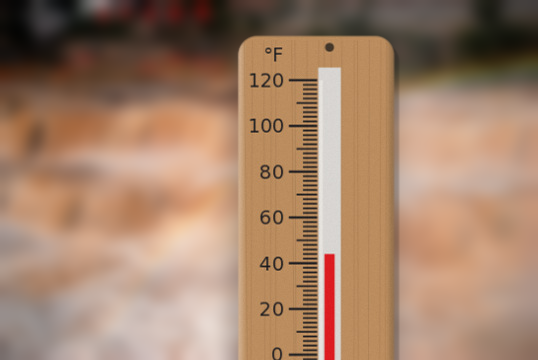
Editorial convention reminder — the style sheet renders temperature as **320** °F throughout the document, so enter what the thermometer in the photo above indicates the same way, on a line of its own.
**44** °F
